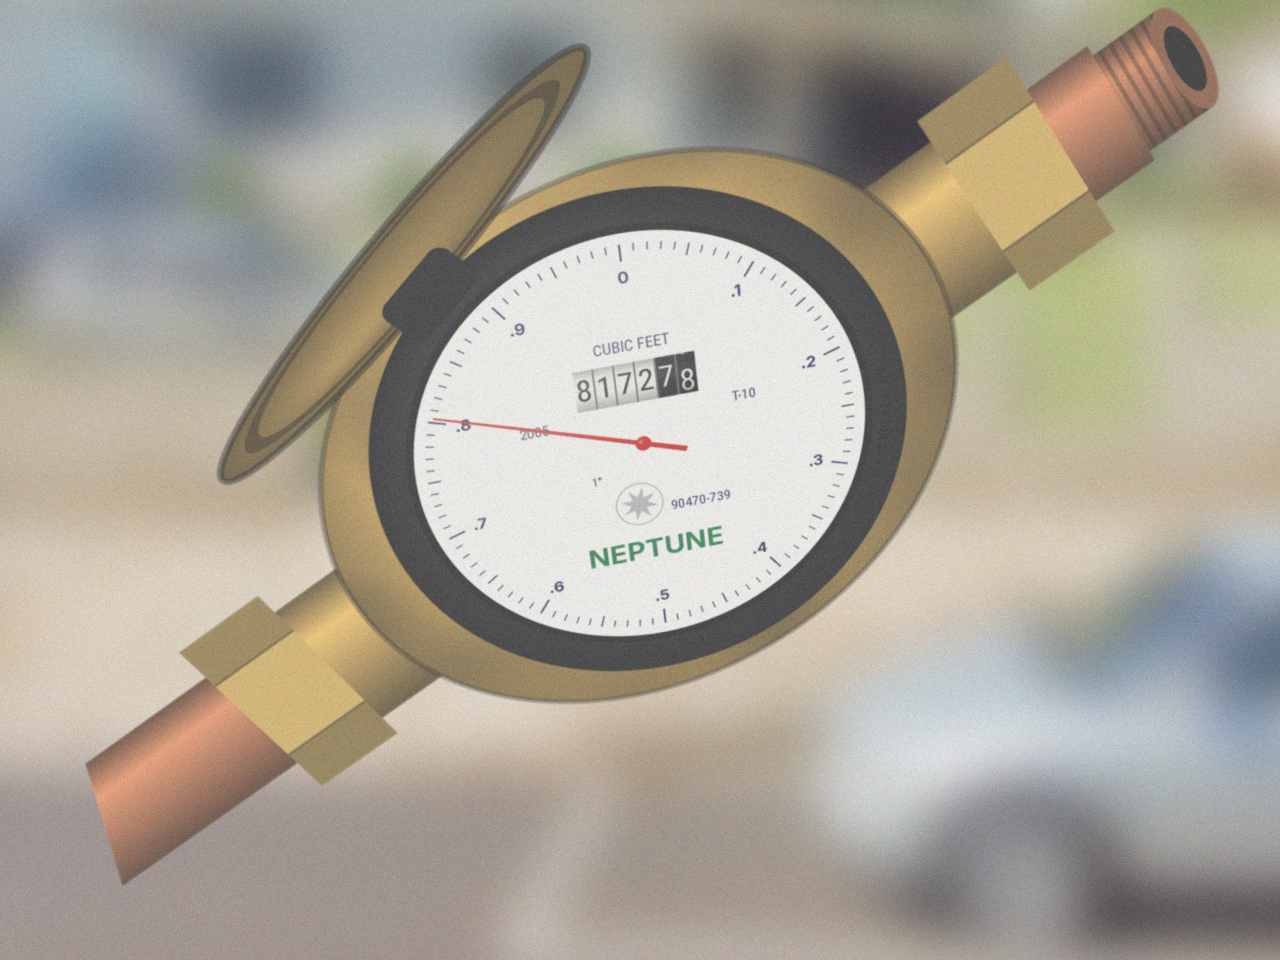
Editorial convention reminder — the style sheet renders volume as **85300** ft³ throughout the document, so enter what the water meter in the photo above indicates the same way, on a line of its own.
**817277.80** ft³
